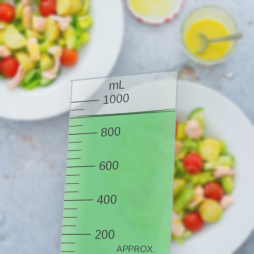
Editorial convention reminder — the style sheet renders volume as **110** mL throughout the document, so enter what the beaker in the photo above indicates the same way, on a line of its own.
**900** mL
